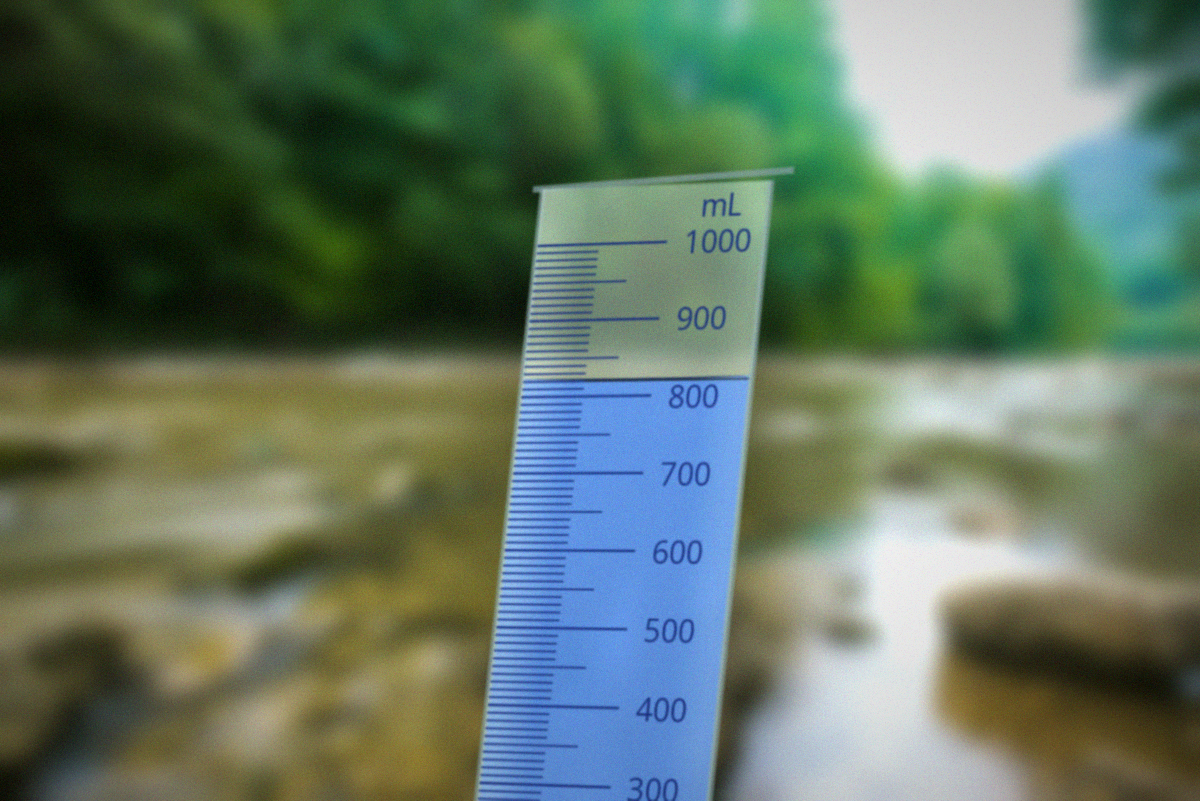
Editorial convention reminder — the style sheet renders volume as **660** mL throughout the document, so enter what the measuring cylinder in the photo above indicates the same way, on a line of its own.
**820** mL
